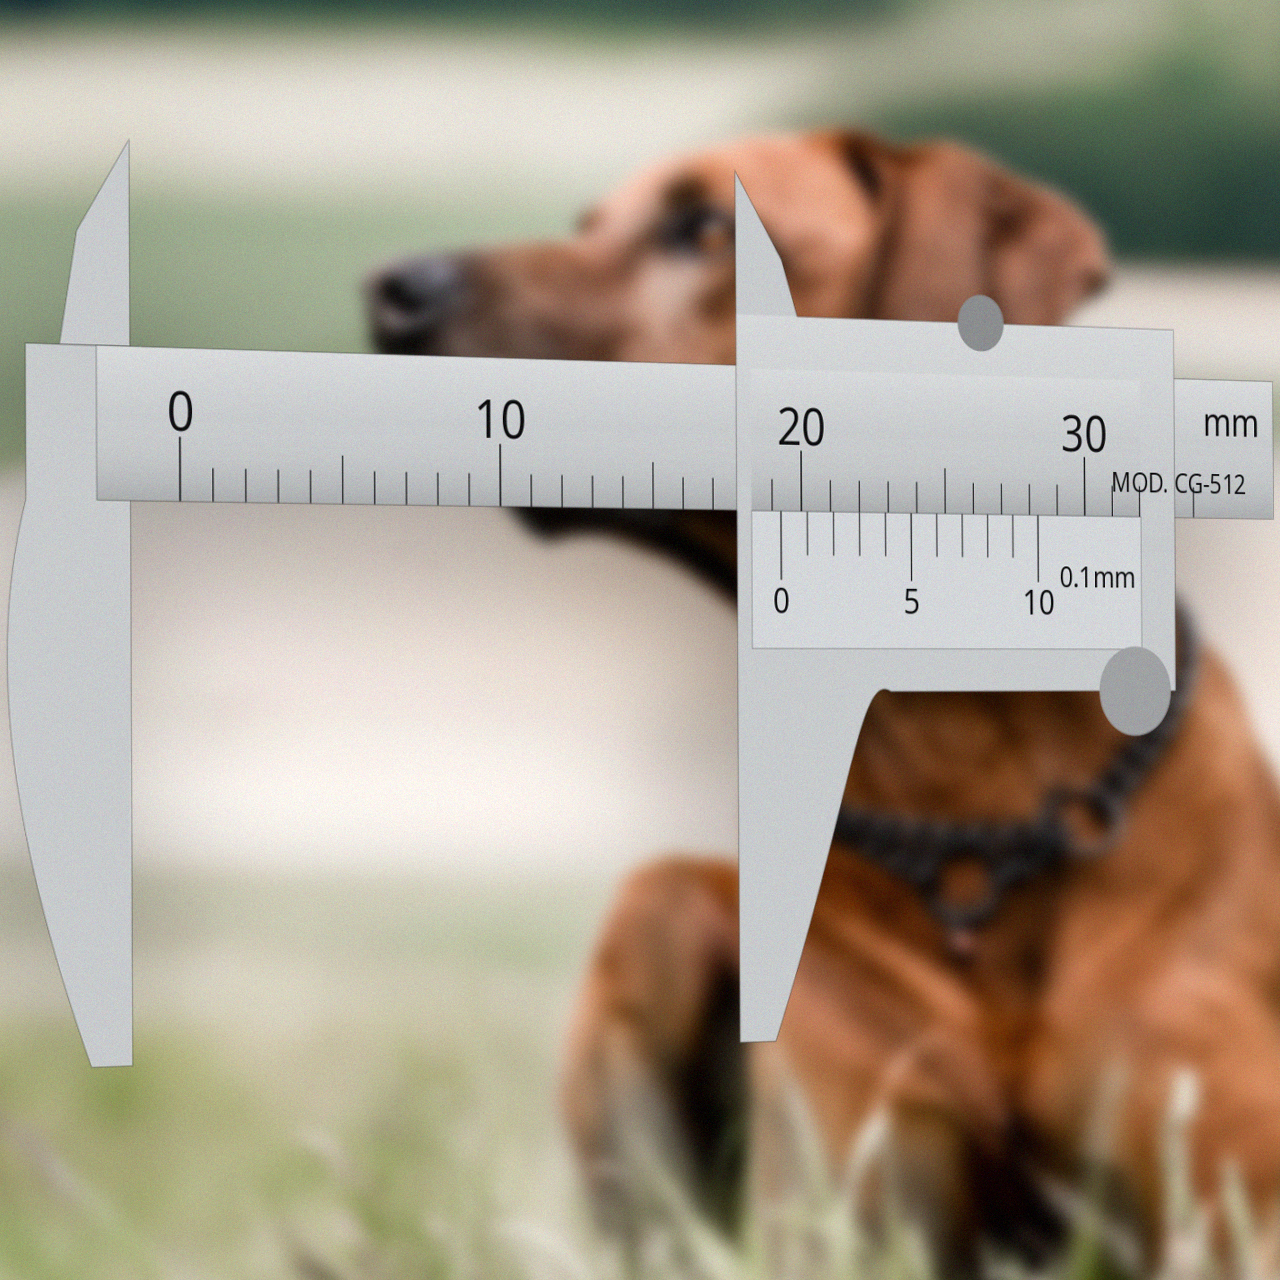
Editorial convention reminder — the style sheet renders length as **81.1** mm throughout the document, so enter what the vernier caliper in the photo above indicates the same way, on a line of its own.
**19.3** mm
